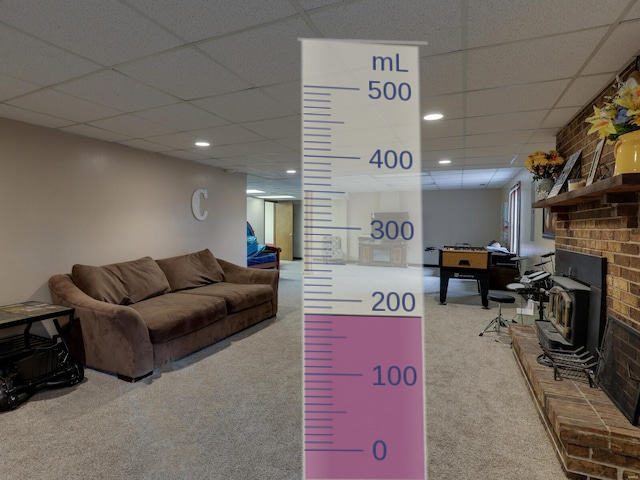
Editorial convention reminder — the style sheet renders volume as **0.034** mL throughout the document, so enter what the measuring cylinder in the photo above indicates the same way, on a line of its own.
**180** mL
